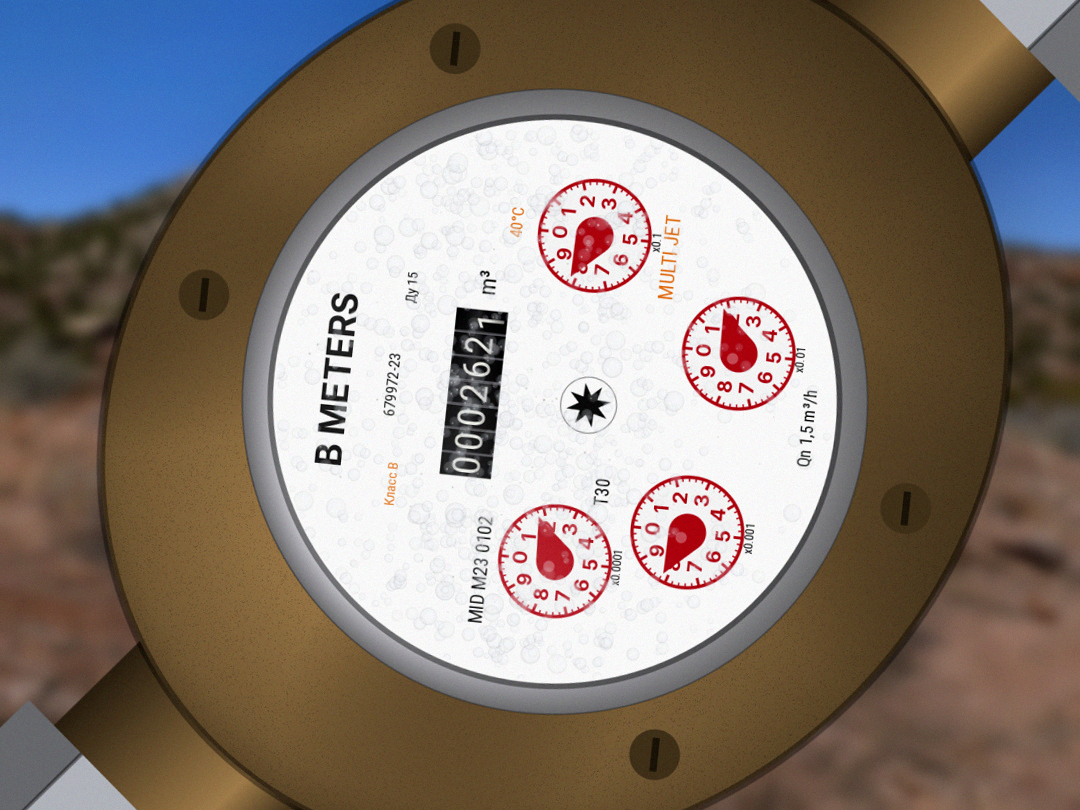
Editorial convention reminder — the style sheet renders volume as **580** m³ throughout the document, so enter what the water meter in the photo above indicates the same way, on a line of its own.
**2620.8181** m³
